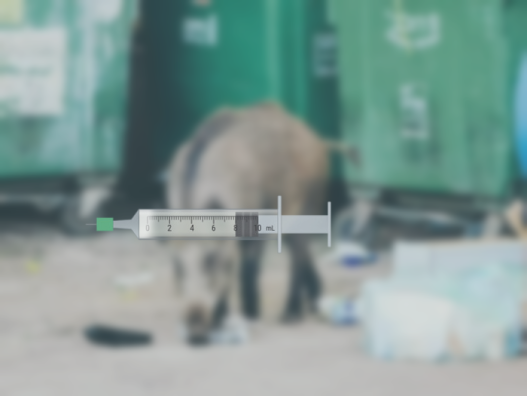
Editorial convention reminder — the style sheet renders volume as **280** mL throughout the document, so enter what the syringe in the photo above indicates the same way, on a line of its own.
**8** mL
